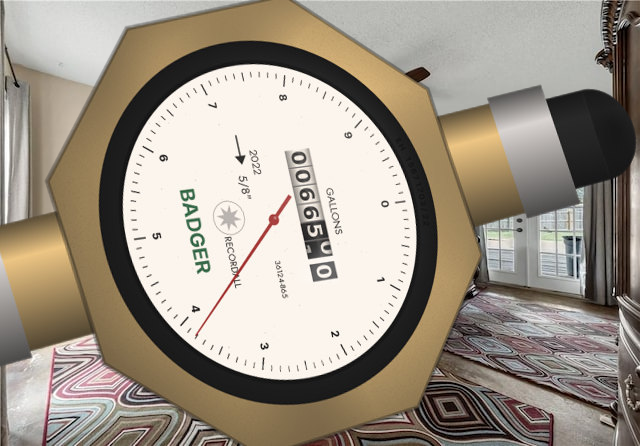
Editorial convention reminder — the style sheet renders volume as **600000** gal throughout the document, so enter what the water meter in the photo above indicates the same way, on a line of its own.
**66503.8** gal
